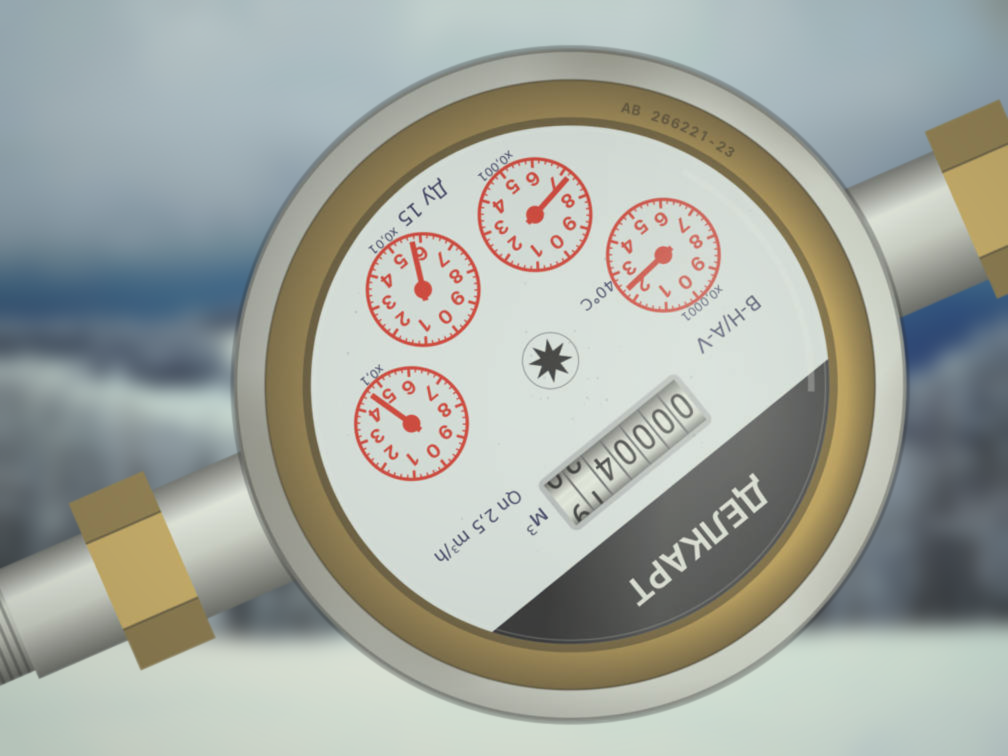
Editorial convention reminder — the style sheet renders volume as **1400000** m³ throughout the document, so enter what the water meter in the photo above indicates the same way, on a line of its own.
**419.4572** m³
